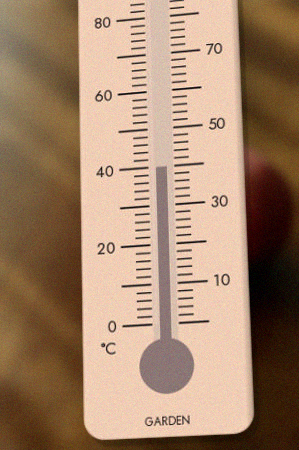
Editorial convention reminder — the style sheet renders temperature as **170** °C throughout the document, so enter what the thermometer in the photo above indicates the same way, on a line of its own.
**40** °C
